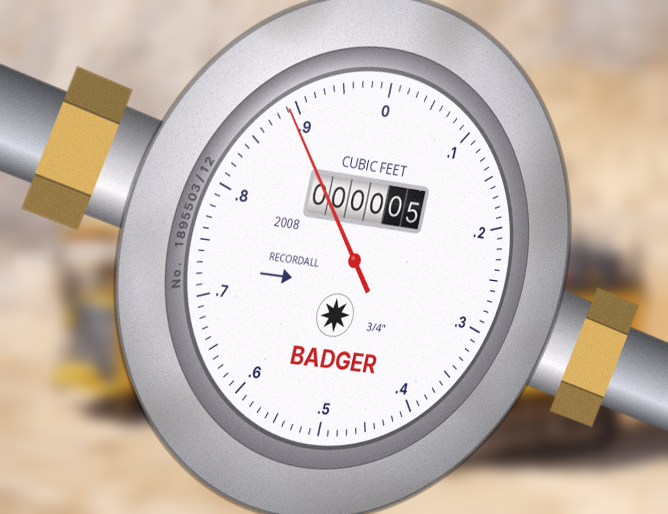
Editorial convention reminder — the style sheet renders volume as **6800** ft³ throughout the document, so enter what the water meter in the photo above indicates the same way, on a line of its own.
**4.89** ft³
